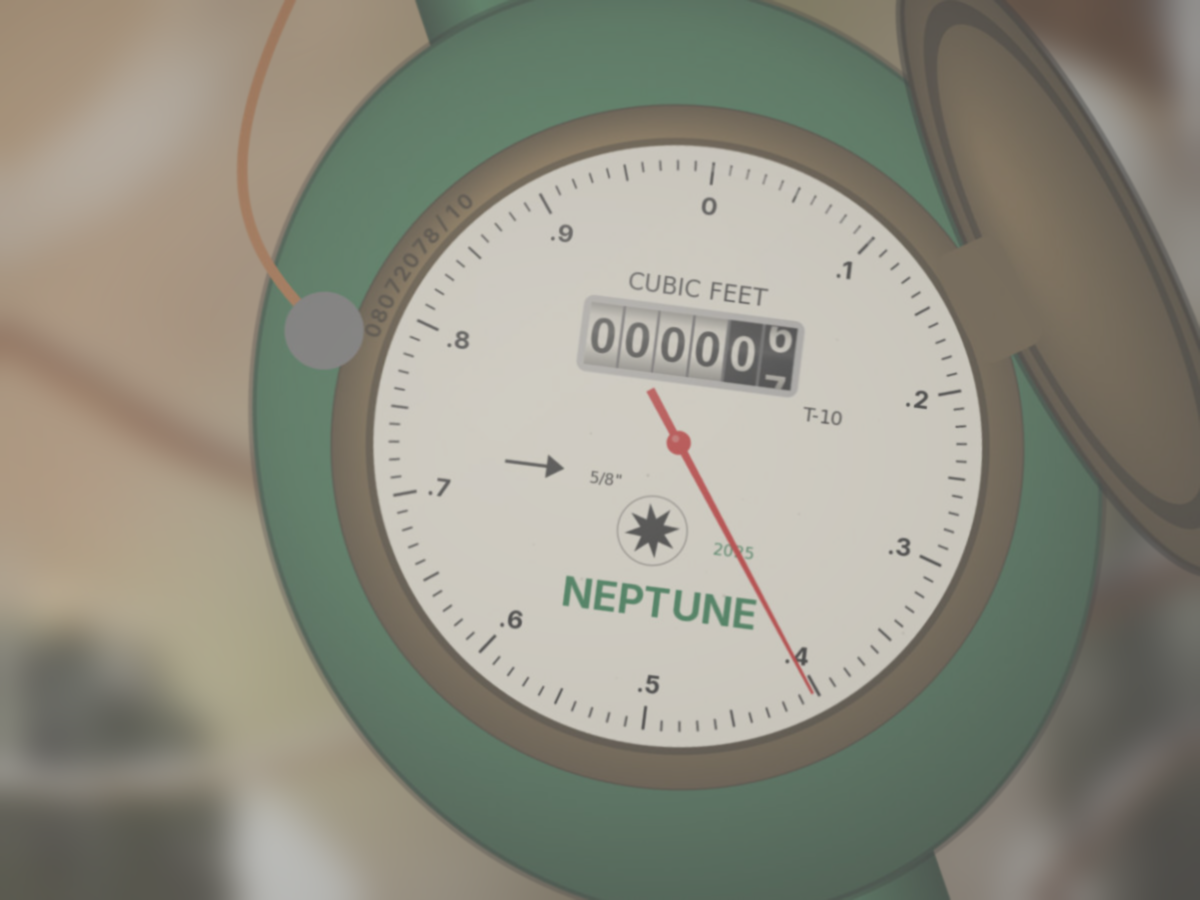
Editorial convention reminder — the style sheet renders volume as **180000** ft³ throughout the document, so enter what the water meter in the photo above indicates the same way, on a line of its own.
**6.40** ft³
